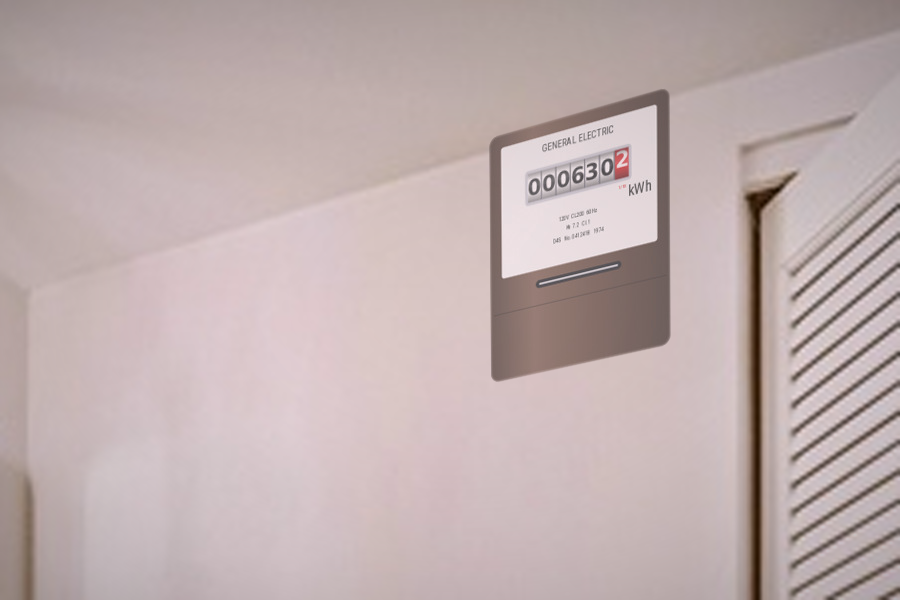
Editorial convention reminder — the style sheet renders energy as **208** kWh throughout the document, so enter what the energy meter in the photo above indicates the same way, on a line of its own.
**630.2** kWh
